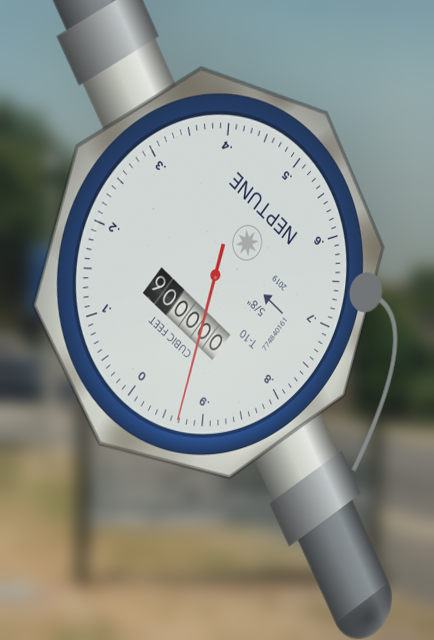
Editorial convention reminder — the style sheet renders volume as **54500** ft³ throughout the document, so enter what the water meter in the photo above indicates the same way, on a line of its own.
**5.93** ft³
